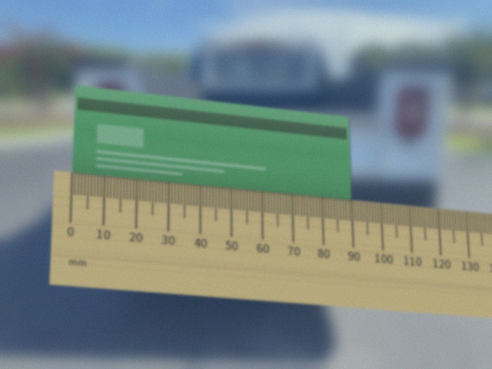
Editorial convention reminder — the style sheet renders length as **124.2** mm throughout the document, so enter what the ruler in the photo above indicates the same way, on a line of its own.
**90** mm
